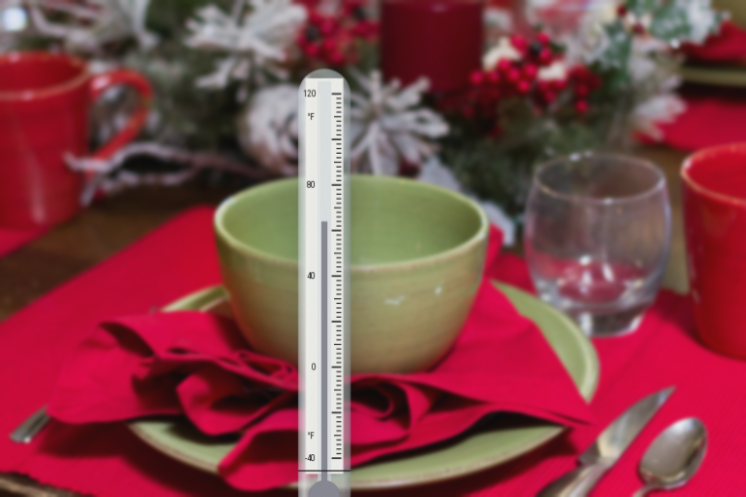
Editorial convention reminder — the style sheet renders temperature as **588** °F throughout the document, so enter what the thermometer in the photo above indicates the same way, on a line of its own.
**64** °F
